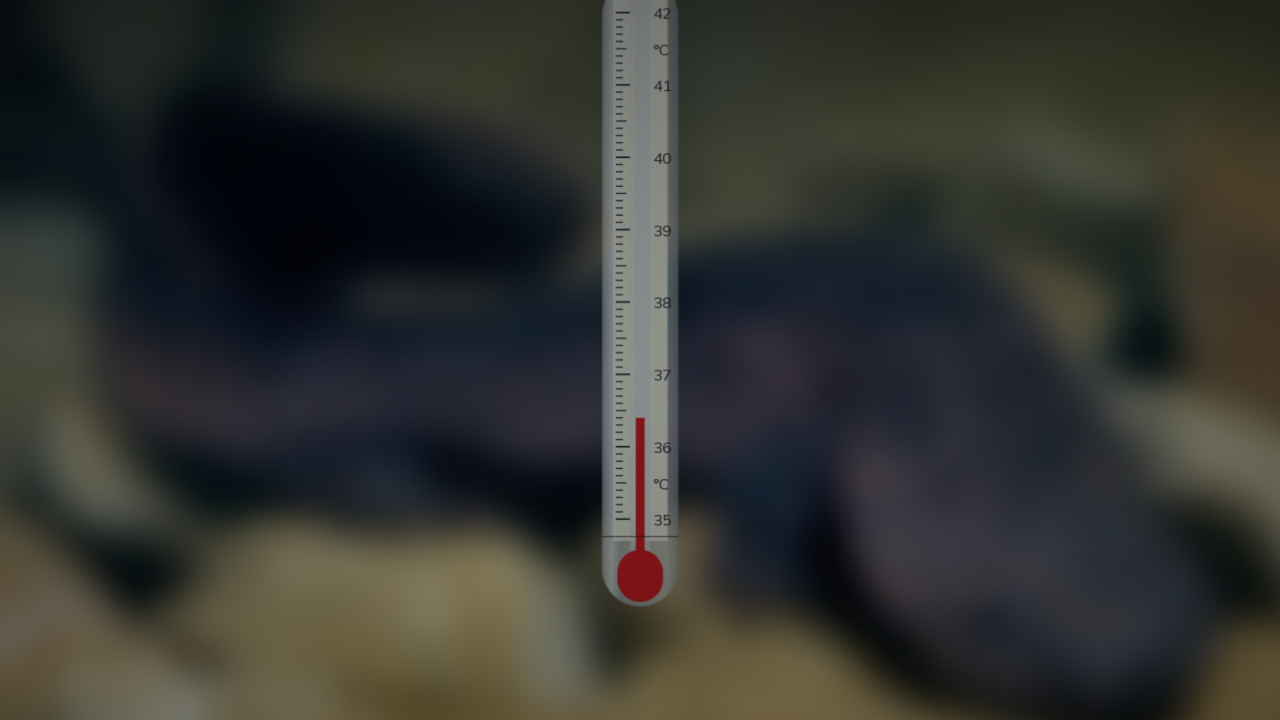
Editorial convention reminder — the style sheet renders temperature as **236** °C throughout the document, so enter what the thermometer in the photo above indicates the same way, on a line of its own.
**36.4** °C
